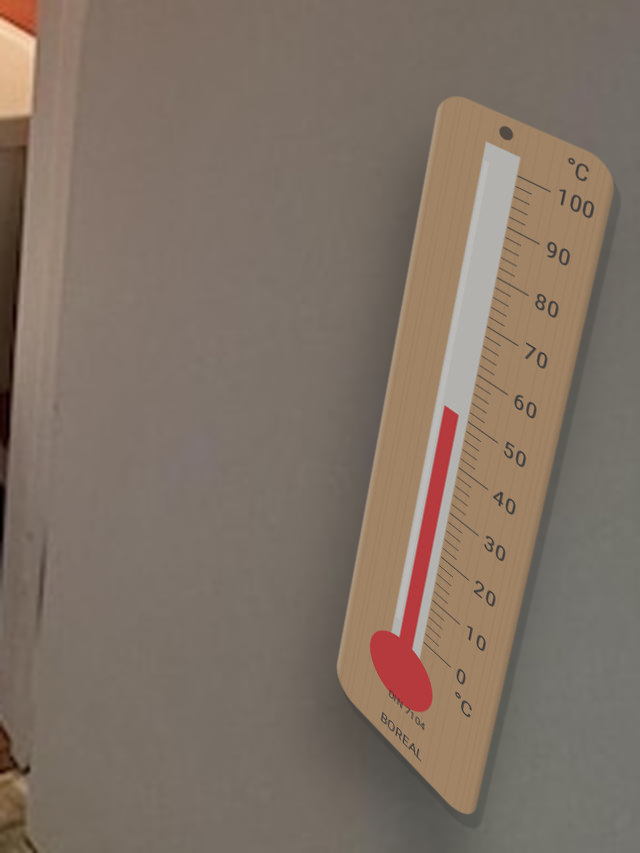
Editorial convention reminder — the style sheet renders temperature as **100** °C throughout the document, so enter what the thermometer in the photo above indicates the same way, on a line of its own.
**50** °C
